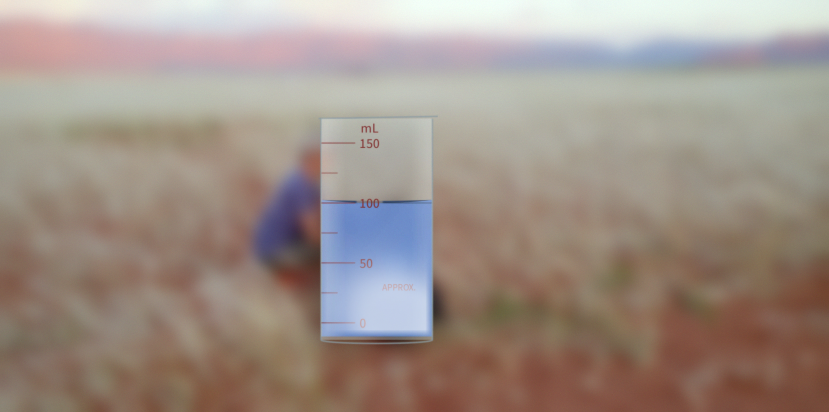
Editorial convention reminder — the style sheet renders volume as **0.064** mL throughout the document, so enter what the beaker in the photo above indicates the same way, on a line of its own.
**100** mL
